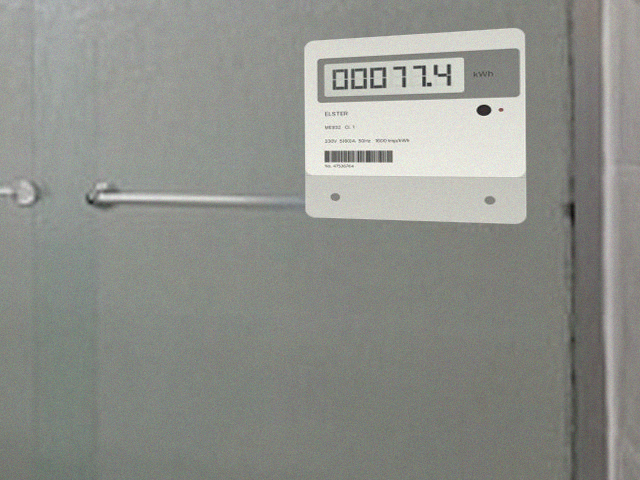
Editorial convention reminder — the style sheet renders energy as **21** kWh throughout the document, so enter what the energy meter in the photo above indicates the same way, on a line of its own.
**77.4** kWh
